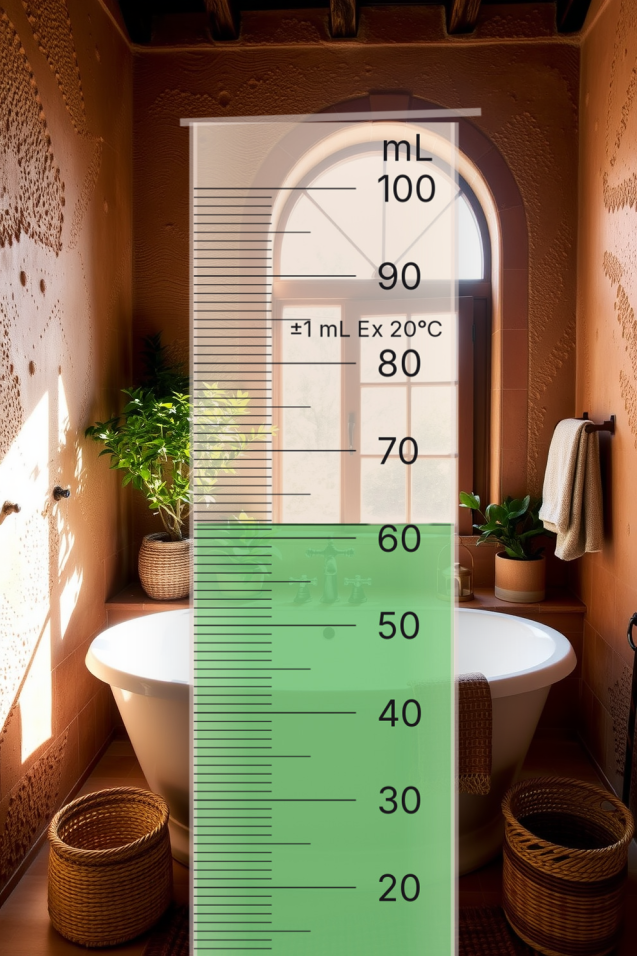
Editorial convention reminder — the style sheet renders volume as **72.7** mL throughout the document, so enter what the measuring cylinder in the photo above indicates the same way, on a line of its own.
**61.5** mL
